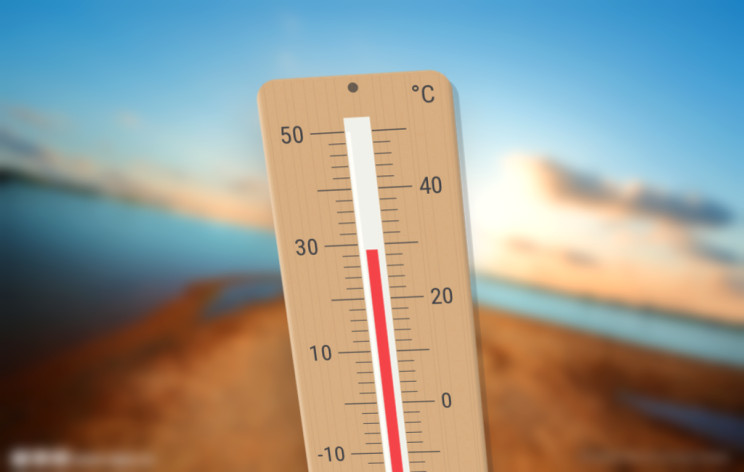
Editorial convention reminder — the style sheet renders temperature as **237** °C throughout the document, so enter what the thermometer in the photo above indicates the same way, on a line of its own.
**29** °C
